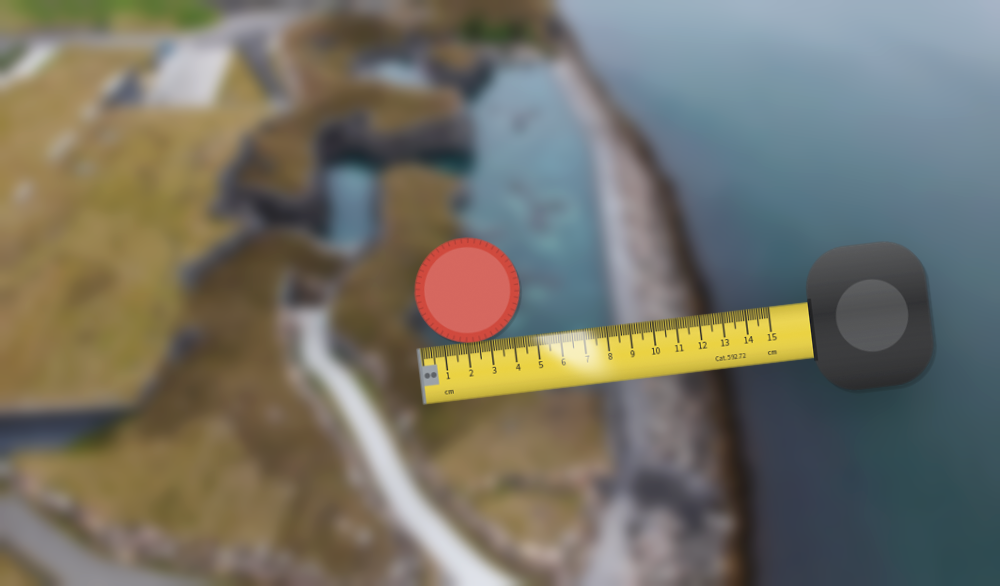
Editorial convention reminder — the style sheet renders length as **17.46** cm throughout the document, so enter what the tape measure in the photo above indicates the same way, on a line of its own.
**4.5** cm
